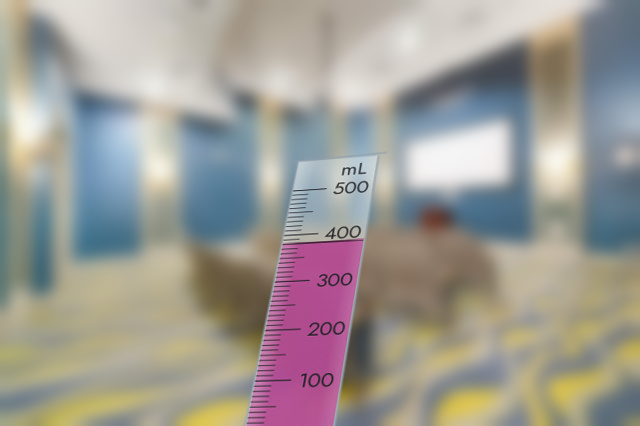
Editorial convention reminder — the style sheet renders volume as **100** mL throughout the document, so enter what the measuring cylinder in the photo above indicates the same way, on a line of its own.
**380** mL
